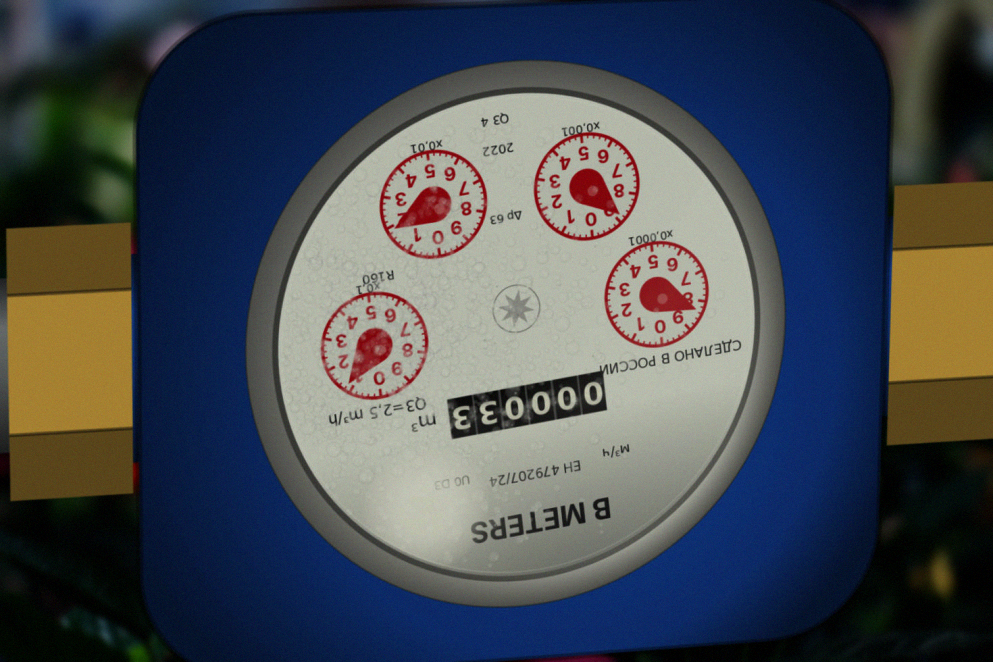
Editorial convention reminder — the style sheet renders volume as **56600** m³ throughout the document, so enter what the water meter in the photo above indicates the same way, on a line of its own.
**33.1188** m³
